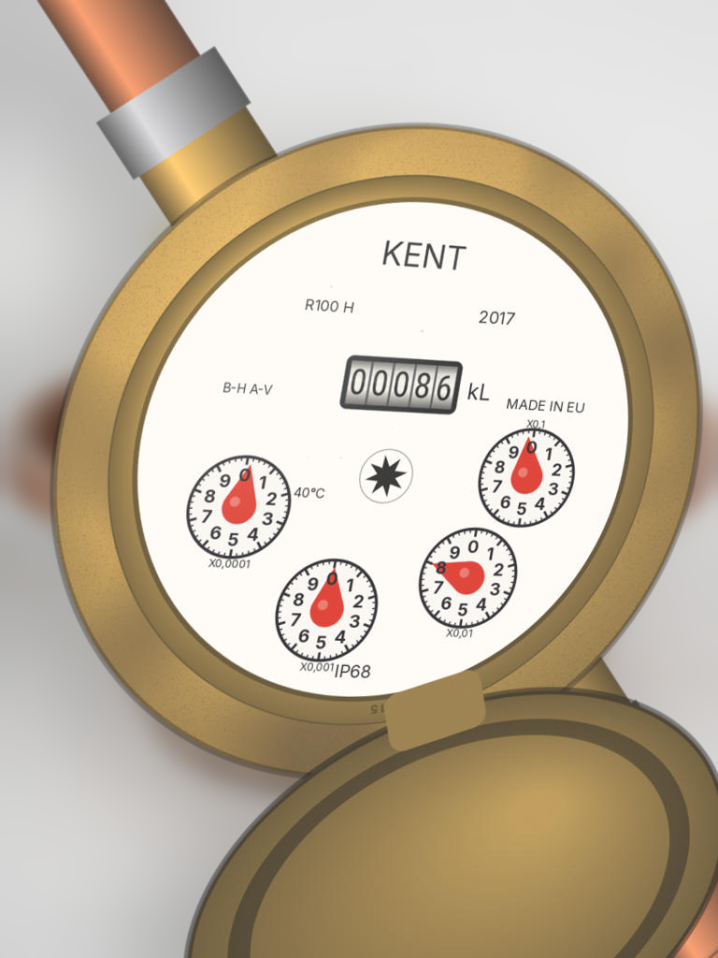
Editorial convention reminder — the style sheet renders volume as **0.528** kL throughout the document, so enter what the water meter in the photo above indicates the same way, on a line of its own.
**85.9800** kL
